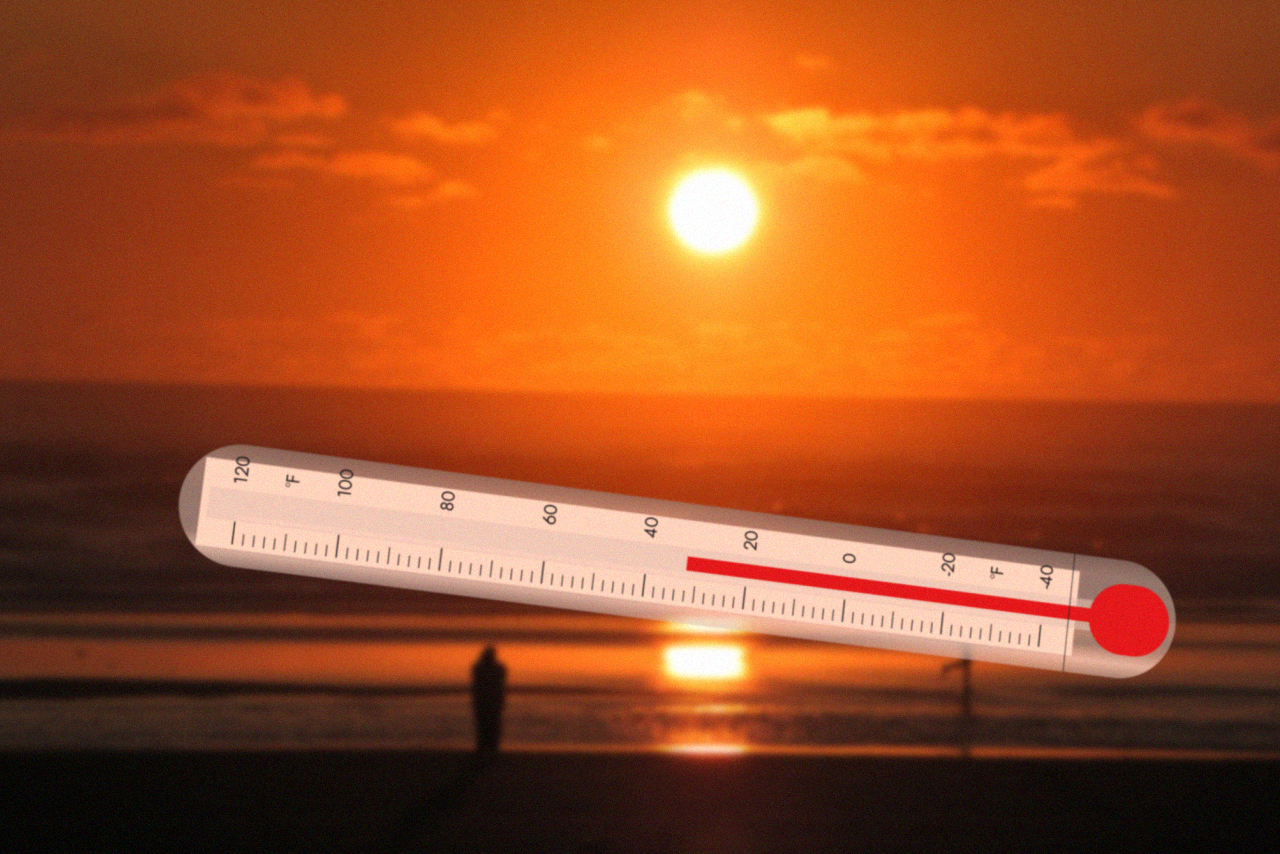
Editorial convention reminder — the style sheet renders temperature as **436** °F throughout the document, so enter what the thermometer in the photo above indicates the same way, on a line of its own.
**32** °F
